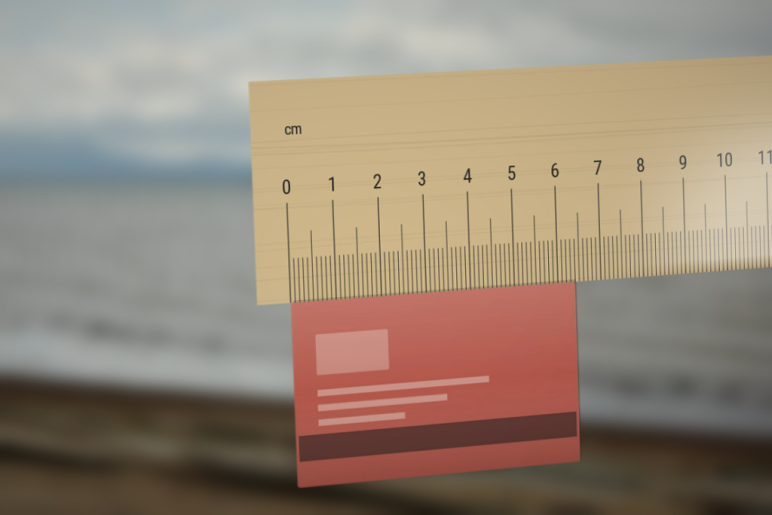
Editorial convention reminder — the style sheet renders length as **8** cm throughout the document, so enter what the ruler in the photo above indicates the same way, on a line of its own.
**6.4** cm
